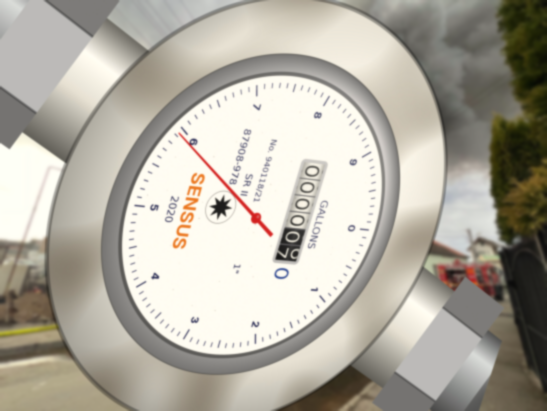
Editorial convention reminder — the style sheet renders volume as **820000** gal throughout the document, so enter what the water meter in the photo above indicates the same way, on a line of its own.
**65.9** gal
